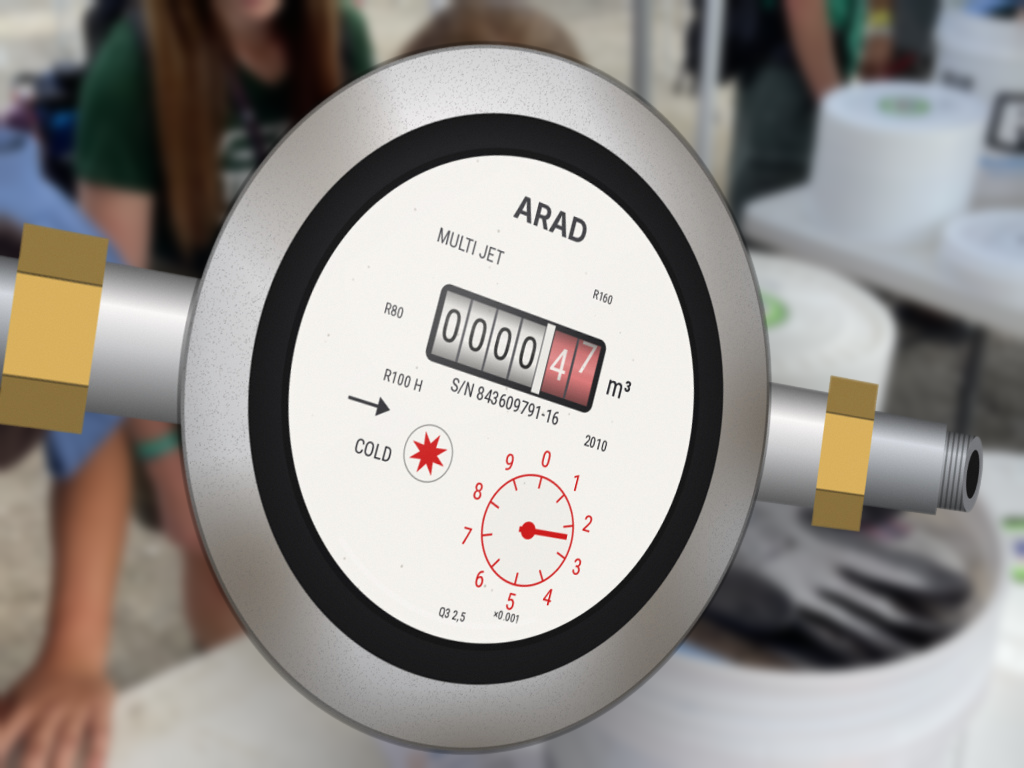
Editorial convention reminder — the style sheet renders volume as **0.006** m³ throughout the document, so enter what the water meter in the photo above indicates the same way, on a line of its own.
**0.472** m³
